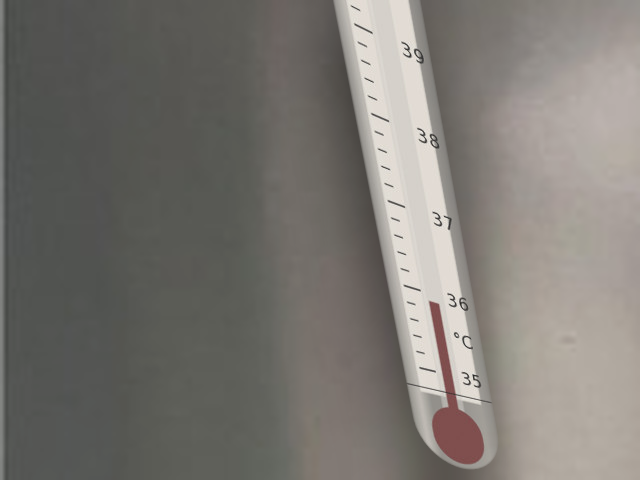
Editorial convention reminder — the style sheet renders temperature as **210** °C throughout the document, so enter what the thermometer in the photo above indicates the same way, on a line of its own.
**35.9** °C
